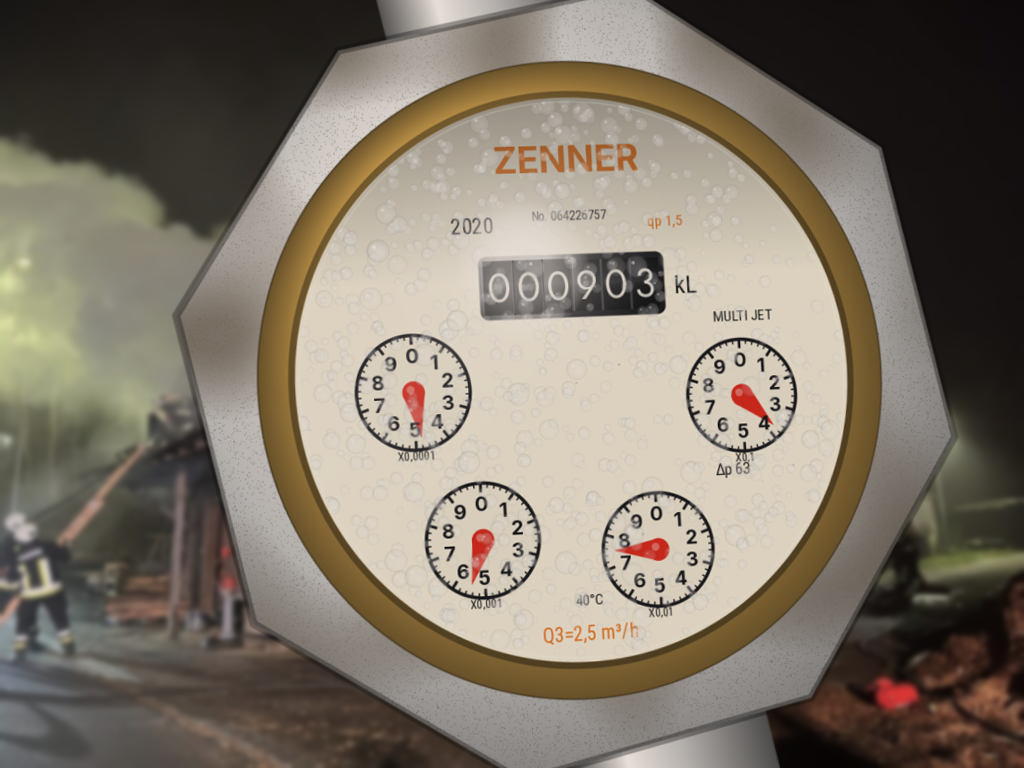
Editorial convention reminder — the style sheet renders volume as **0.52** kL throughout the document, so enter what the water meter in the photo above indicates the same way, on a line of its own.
**903.3754** kL
